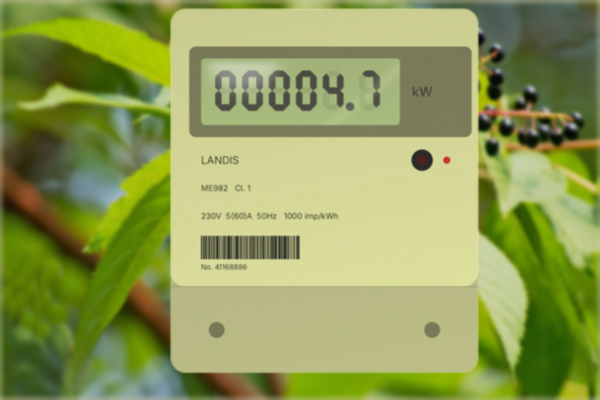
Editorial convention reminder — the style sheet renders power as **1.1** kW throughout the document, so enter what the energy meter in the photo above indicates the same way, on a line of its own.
**4.7** kW
